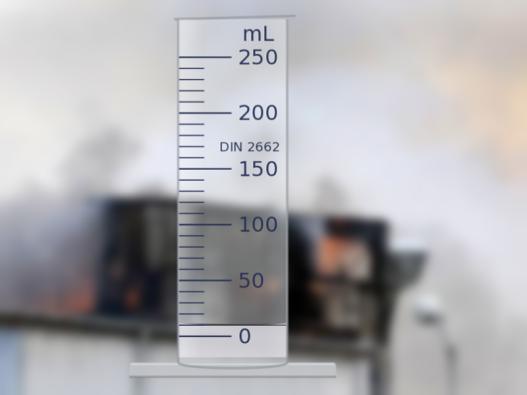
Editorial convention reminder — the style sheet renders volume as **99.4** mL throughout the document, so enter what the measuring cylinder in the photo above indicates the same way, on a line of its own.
**10** mL
